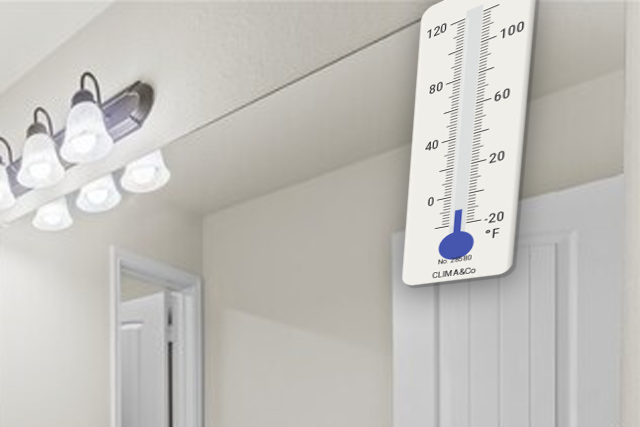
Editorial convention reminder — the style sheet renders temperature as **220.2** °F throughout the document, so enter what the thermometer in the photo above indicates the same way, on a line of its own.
**-10** °F
